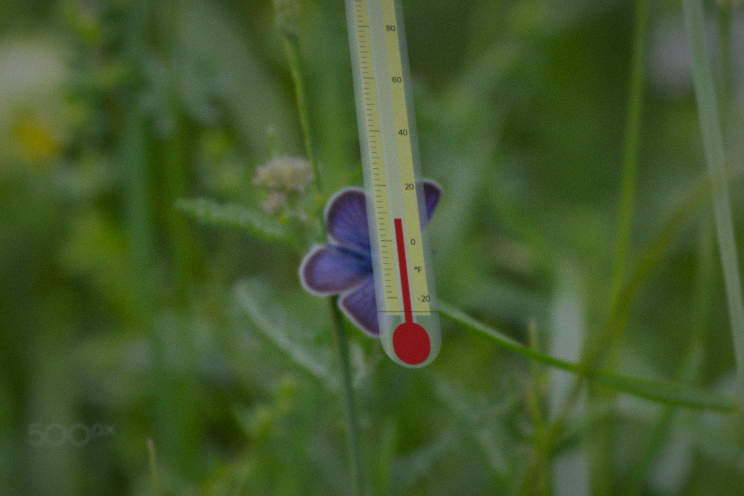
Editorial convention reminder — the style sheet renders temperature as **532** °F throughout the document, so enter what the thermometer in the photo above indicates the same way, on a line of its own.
**8** °F
